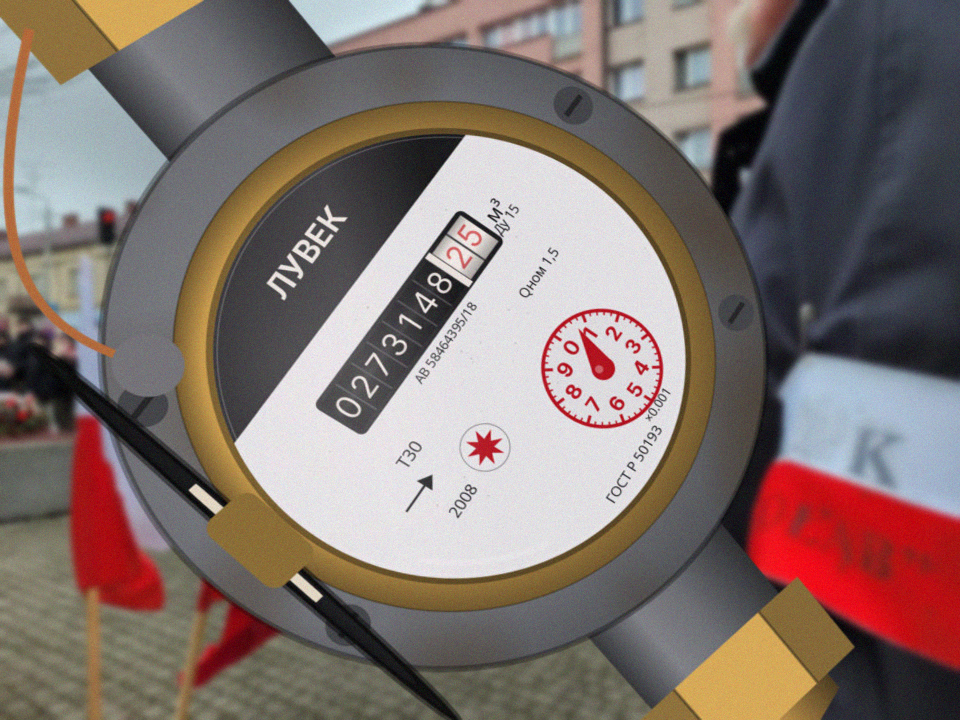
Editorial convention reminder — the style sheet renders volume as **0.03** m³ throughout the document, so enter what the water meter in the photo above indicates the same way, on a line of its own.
**273148.250** m³
